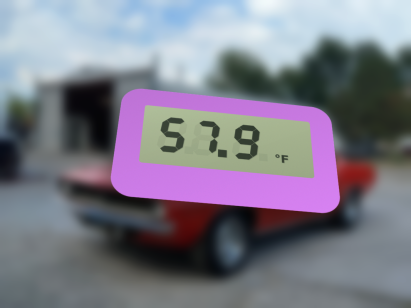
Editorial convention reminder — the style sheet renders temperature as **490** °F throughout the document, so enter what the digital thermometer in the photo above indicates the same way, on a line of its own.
**57.9** °F
